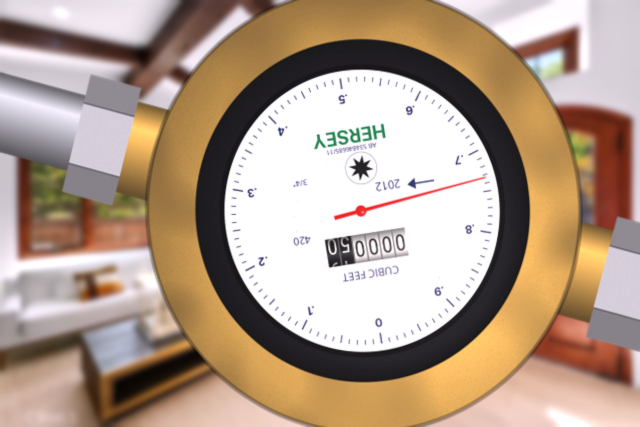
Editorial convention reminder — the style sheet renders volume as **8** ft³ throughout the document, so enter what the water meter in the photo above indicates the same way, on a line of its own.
**49.73** ft³
